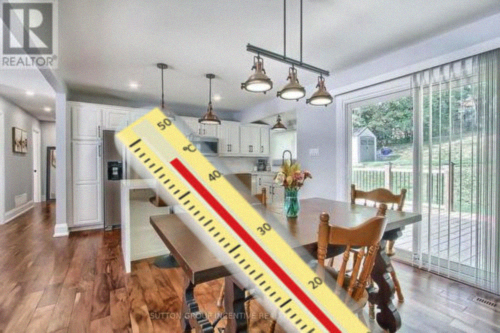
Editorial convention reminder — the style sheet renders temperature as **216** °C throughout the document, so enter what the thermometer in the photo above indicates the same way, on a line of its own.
**45** °C
